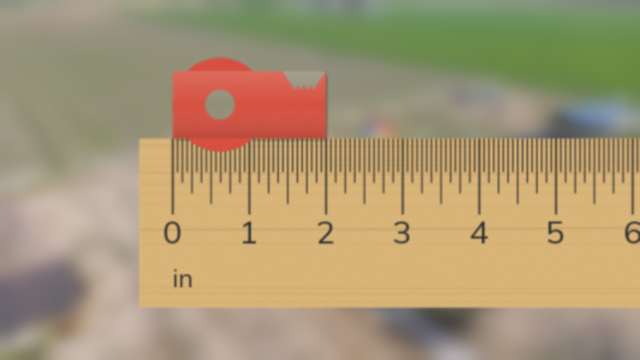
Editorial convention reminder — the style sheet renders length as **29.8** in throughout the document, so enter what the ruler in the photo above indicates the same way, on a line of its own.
**2** in
